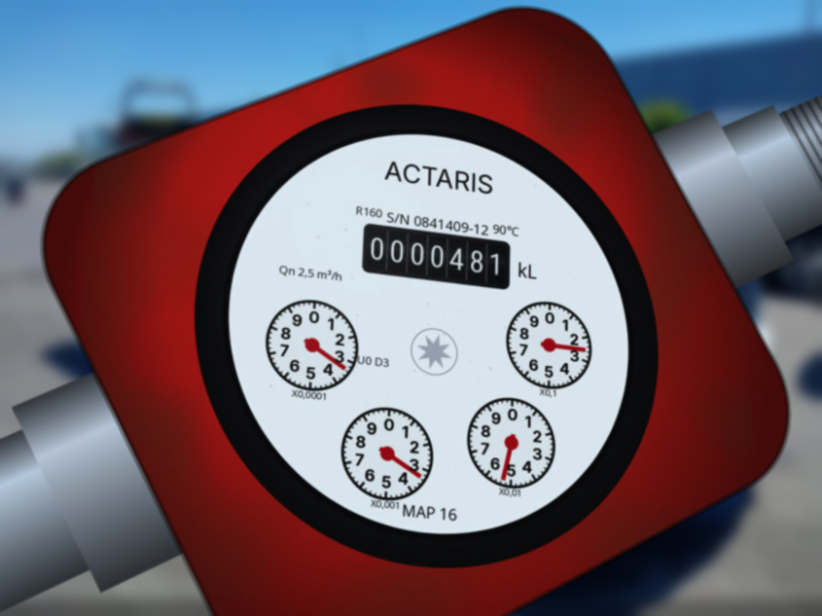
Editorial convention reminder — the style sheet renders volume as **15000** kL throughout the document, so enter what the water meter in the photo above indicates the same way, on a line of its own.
**481.2533** kL
